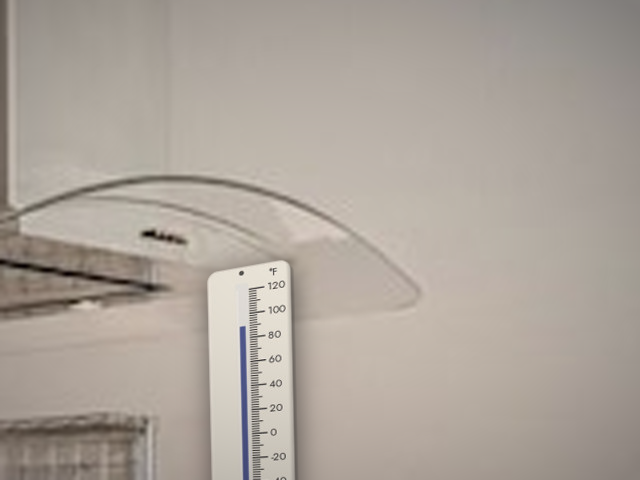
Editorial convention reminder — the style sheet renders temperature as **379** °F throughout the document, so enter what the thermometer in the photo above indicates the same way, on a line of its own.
**90** °F
